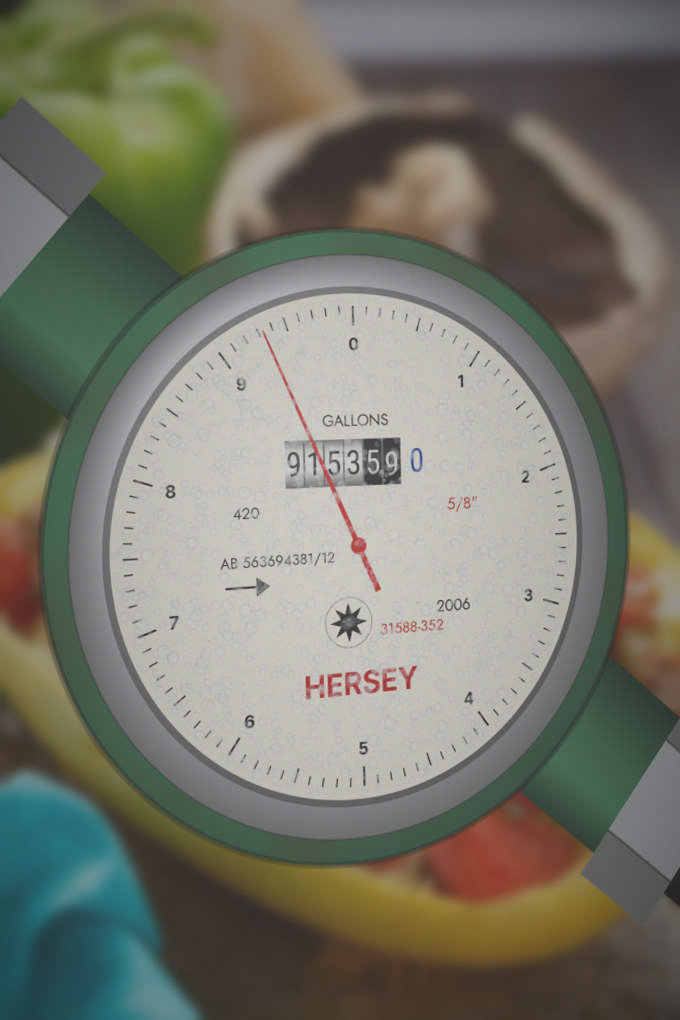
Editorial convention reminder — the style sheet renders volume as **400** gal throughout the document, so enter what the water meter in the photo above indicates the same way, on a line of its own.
**9153589.3** gal
